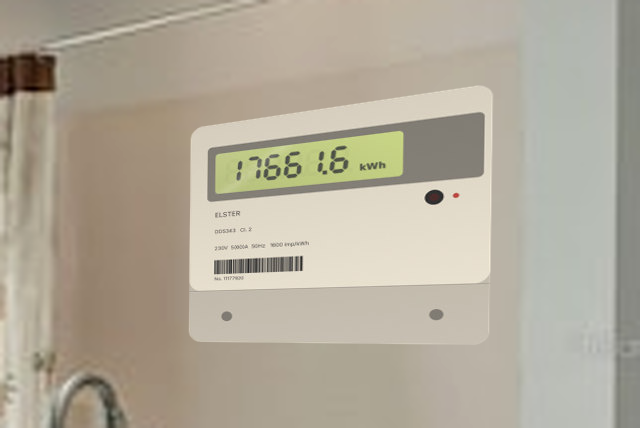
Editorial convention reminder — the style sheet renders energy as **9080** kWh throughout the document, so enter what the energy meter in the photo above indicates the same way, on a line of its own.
**17661.6** kWh
